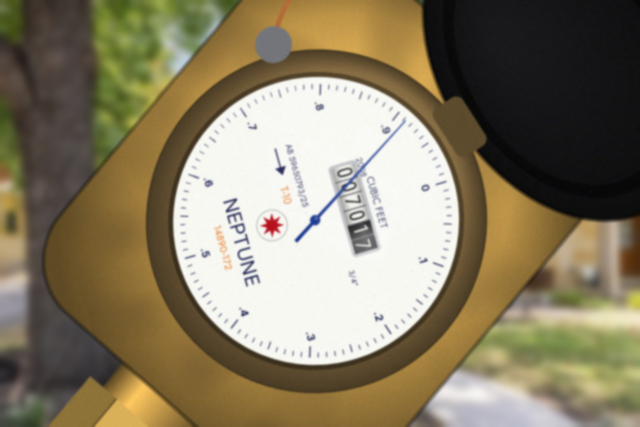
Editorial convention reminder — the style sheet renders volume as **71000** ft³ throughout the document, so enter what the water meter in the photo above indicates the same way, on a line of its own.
**7016.91** ft³
